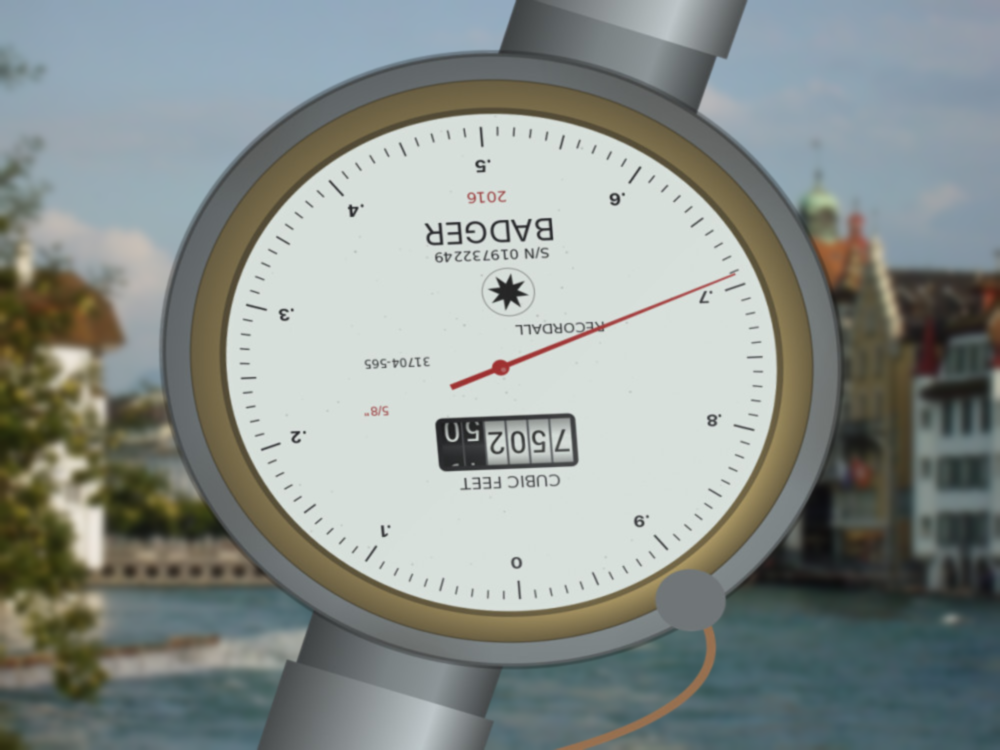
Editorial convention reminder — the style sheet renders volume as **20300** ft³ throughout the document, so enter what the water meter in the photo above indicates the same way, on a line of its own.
**750249.69** ft³
